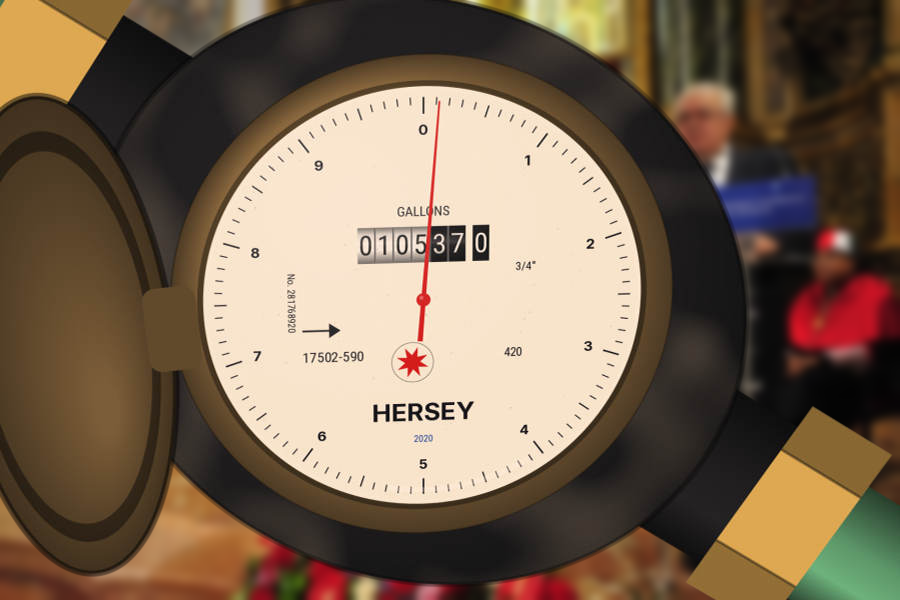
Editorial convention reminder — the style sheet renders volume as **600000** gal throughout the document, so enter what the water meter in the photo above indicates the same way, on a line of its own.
**105370.1** gal
